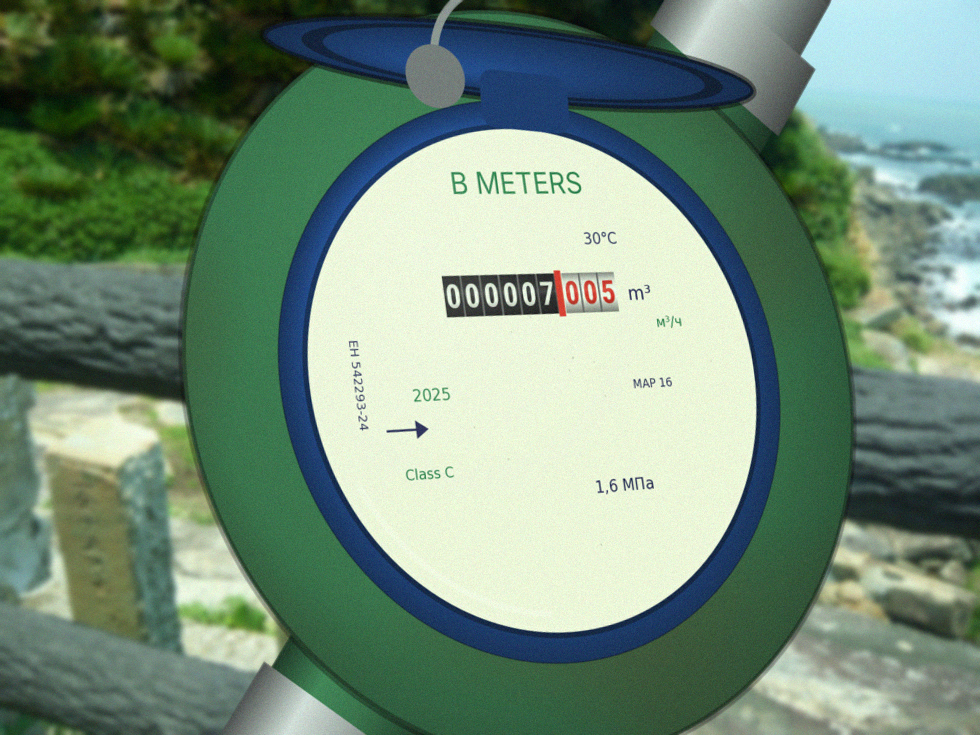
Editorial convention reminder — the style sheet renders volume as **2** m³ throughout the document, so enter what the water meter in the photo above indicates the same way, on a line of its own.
**7.005** m³
